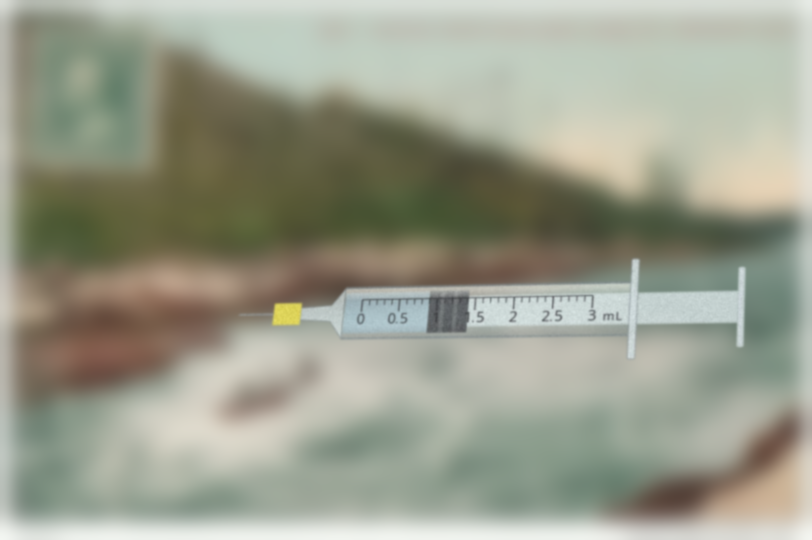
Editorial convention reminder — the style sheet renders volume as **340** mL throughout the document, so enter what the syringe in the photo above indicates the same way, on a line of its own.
**0.9** mL
